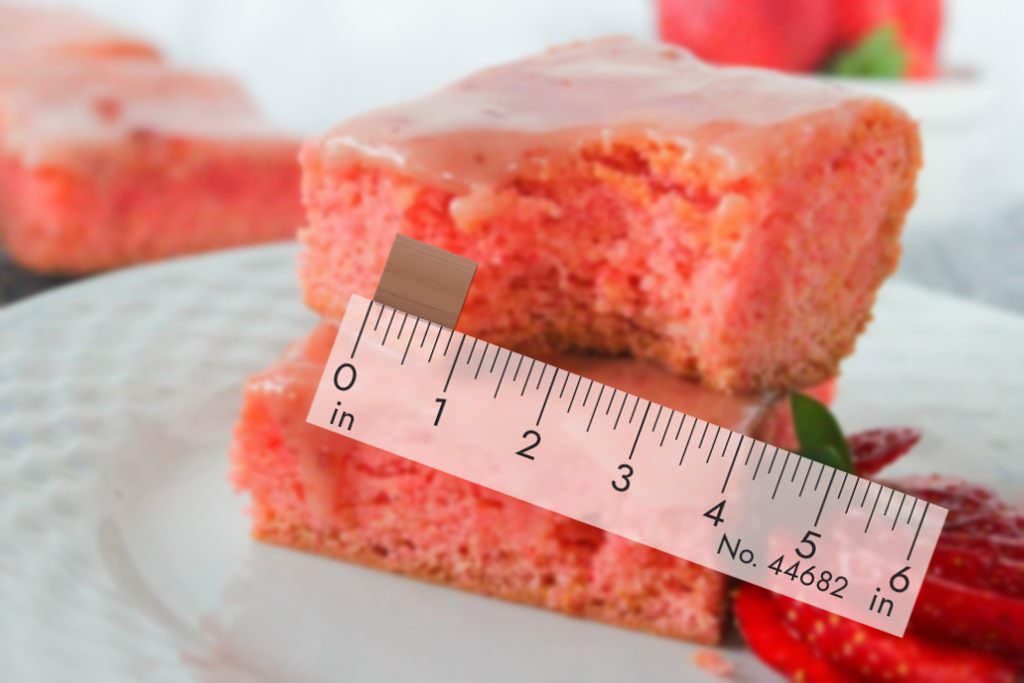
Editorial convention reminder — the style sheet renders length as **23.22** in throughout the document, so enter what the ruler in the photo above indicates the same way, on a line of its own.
**0.875** in
